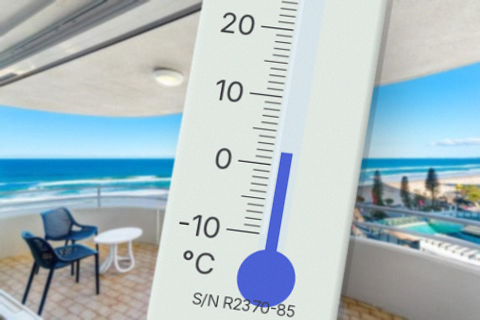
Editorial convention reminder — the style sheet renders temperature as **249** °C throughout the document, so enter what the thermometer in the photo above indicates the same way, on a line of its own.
**2** °C
